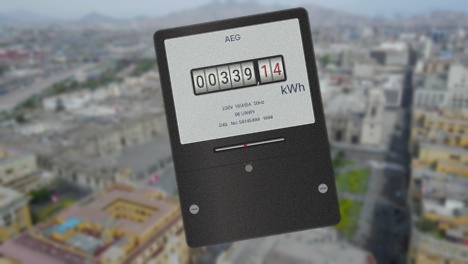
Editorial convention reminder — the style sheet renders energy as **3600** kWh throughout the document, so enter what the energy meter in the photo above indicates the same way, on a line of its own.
**339.14** kWh
